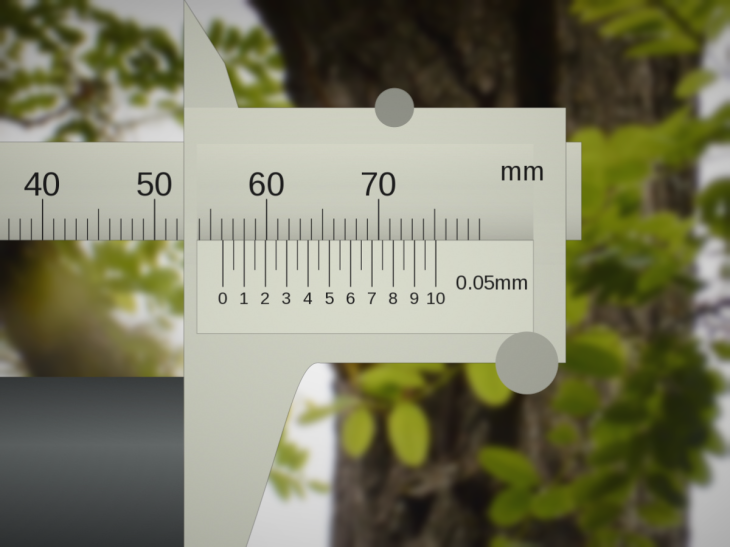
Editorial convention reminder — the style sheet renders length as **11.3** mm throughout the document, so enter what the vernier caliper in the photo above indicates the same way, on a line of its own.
**56.1** mm
